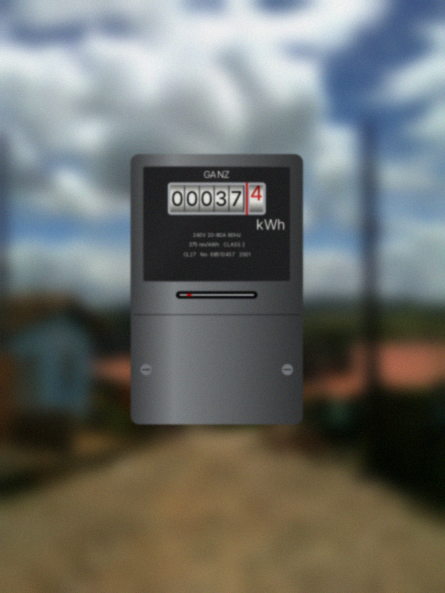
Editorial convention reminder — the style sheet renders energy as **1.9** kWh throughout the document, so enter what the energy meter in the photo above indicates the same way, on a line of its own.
**37.4** kWh
